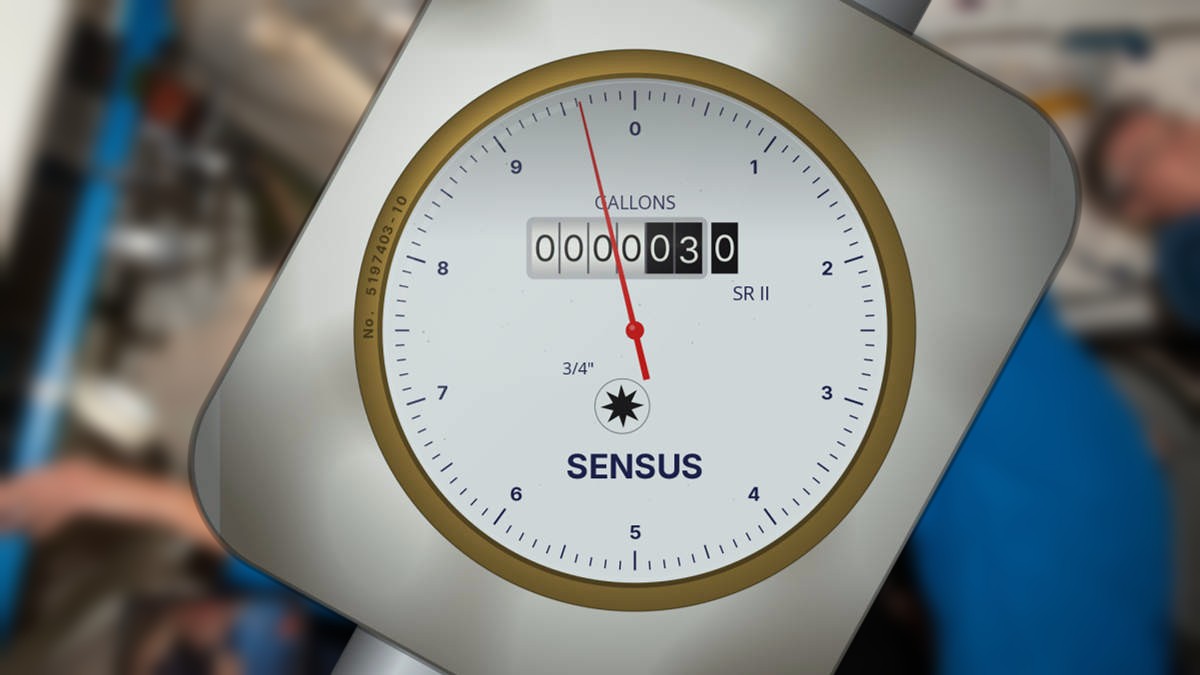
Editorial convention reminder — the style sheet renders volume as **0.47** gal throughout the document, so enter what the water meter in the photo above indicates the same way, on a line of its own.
**29.6** gal
